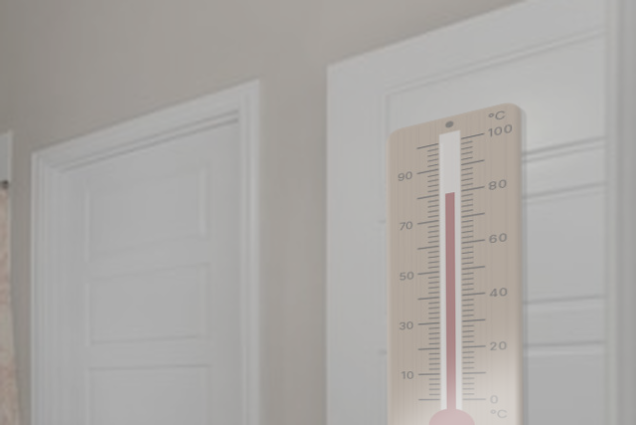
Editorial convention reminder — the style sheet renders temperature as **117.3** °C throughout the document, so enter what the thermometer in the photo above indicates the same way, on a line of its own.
**80** °C
